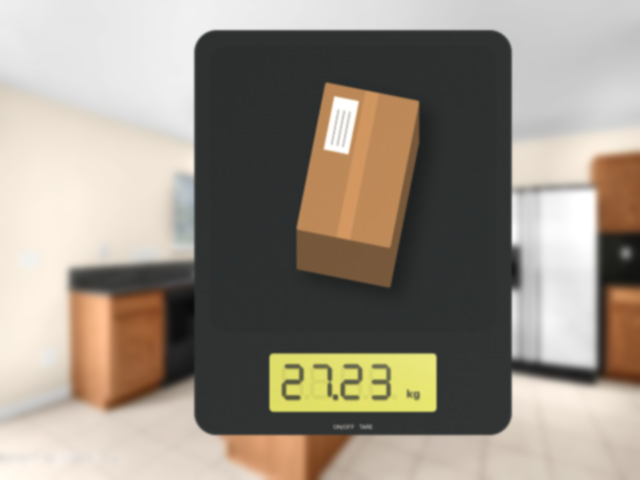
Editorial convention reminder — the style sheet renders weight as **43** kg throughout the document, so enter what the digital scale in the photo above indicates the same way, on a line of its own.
**27.23** kg
